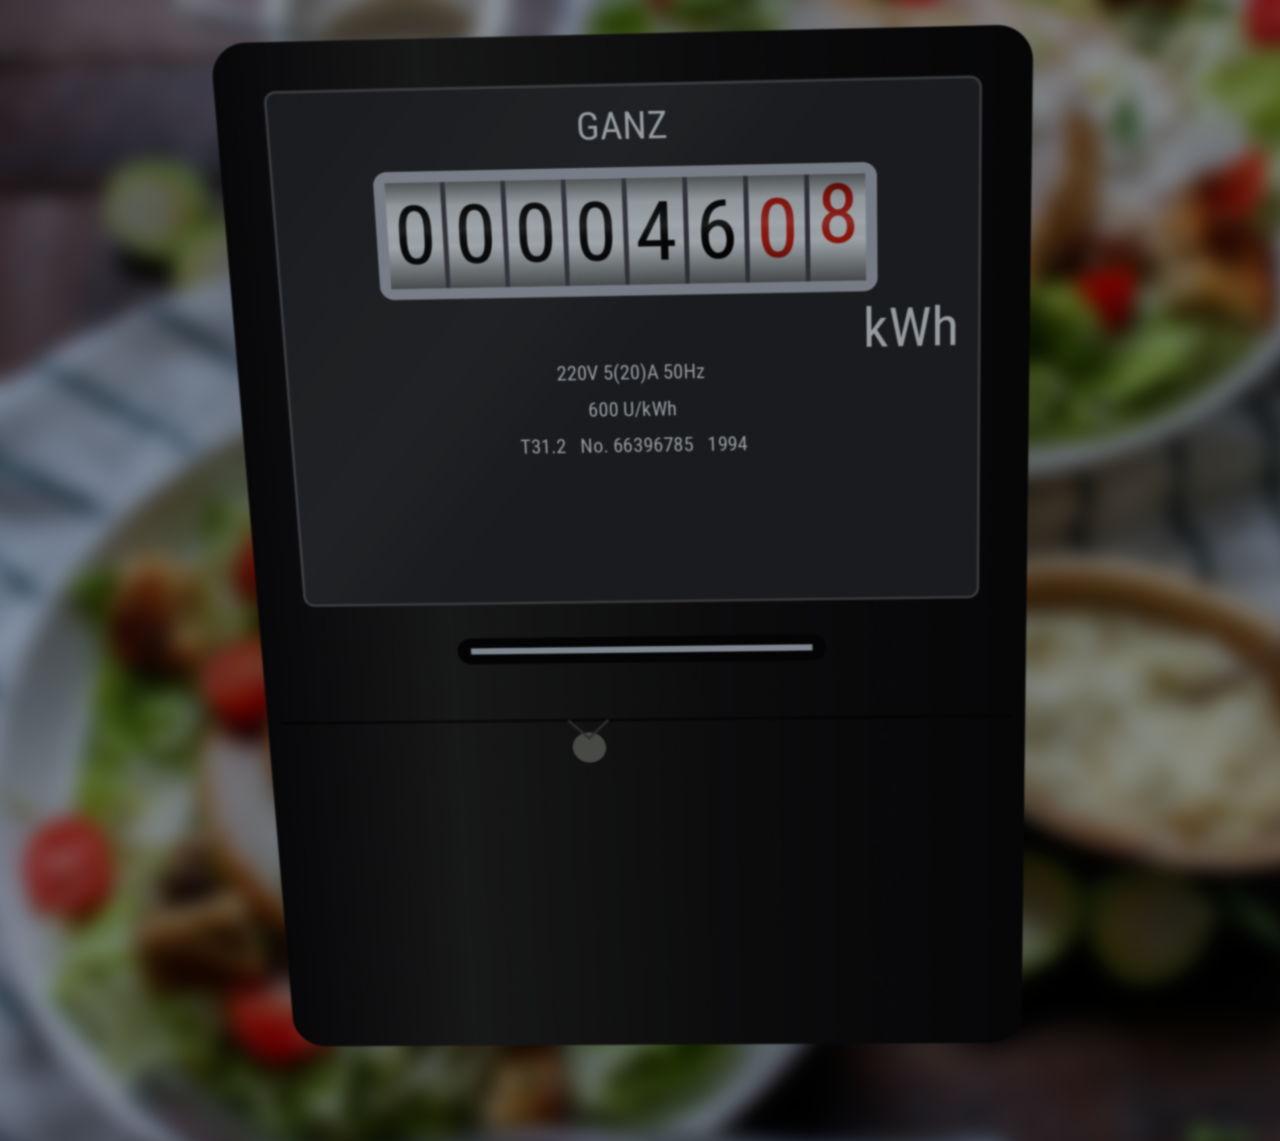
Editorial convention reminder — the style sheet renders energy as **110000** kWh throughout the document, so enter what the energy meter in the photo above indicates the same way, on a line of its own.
**46.08** kWh
